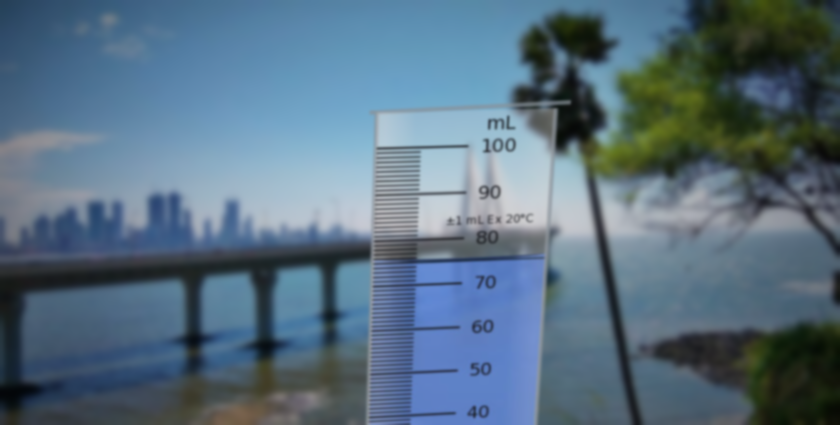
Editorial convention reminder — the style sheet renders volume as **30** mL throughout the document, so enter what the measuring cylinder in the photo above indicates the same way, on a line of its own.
**75** mL
